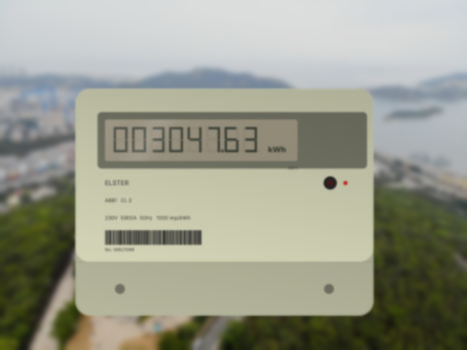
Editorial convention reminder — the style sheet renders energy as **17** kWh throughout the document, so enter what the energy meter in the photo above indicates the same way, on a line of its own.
**3047.63** kWh
